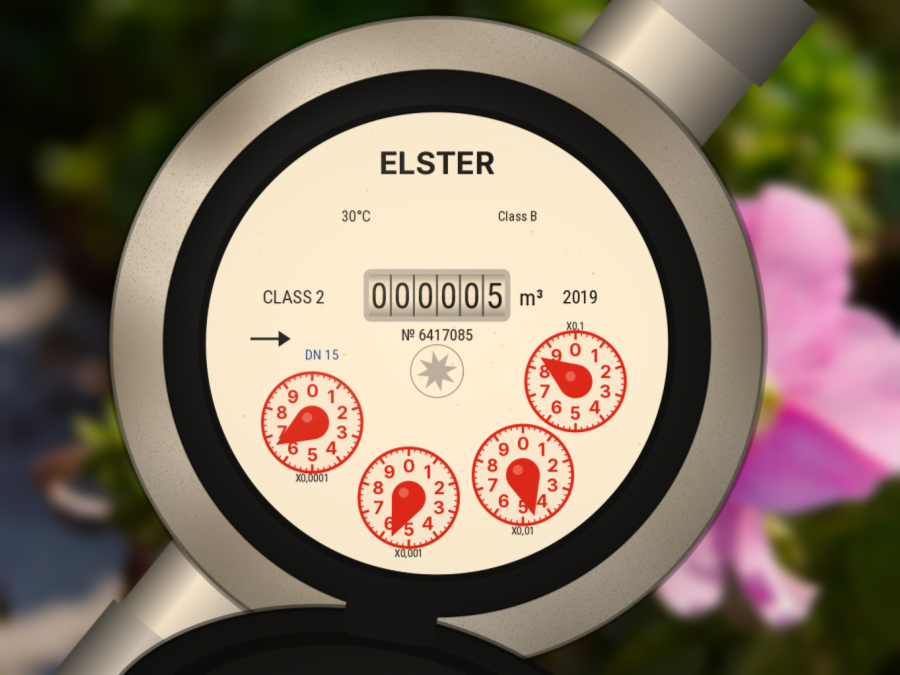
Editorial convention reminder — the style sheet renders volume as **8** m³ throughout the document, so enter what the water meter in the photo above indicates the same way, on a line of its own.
**5.8456** m³
